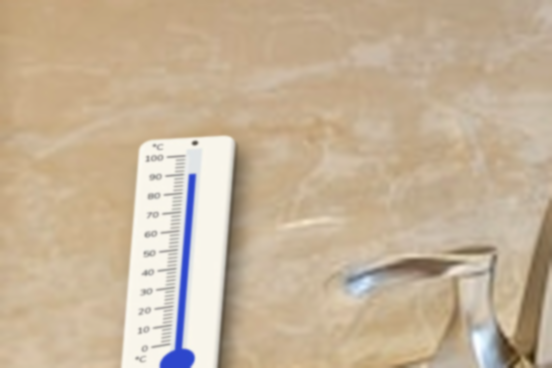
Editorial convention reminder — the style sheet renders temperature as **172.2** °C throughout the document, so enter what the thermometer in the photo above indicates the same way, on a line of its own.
**90** °C
